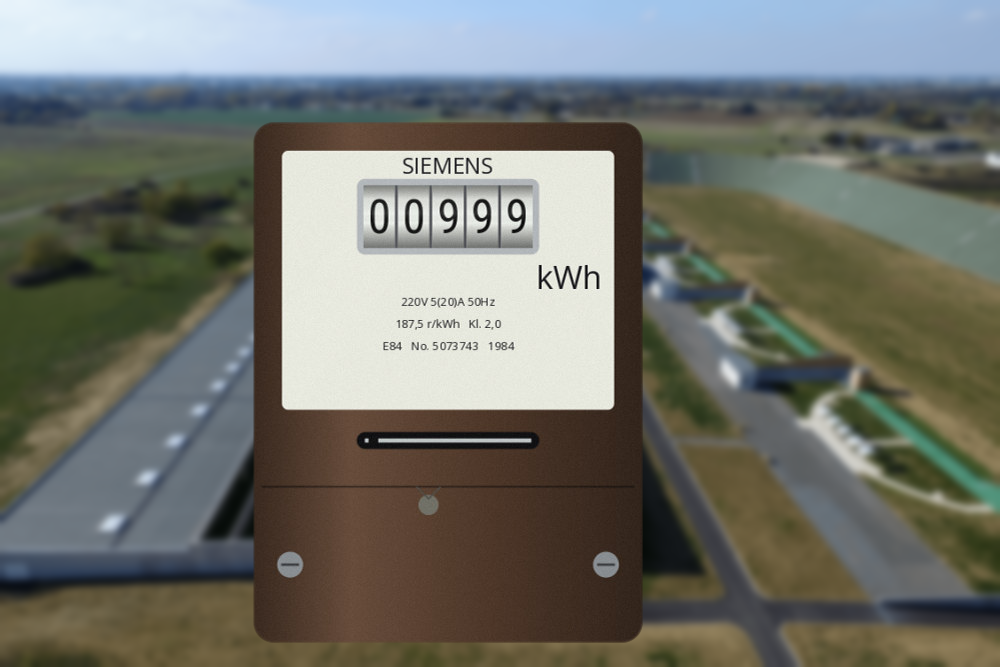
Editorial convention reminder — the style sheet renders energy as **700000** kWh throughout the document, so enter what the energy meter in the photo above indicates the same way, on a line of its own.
**999** kWh
